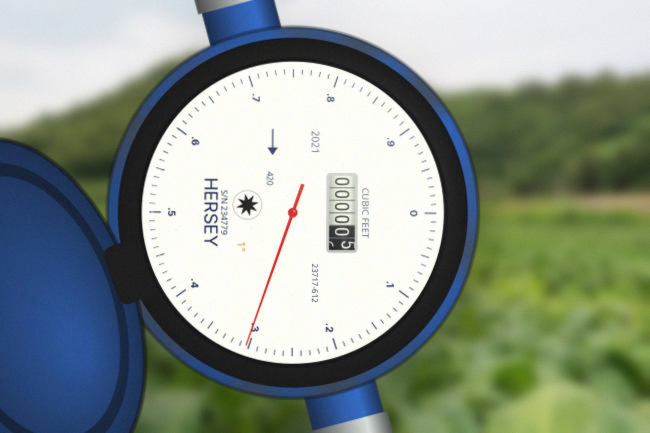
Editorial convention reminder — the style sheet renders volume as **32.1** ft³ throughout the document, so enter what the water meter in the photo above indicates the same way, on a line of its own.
**5.30** ft³
